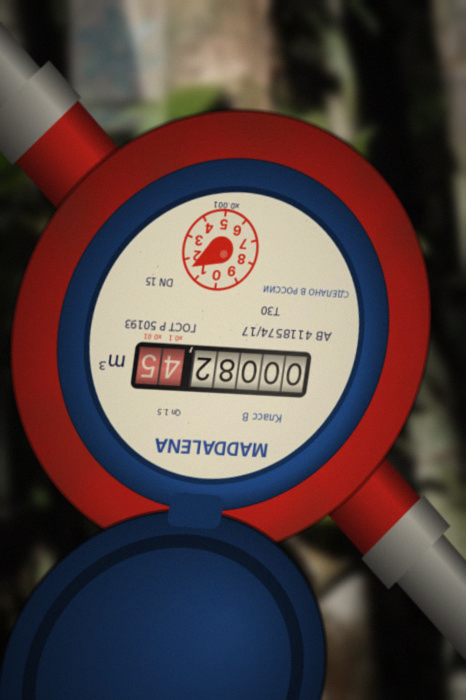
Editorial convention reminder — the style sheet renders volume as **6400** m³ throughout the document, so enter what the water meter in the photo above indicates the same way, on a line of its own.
**82.451** m³
